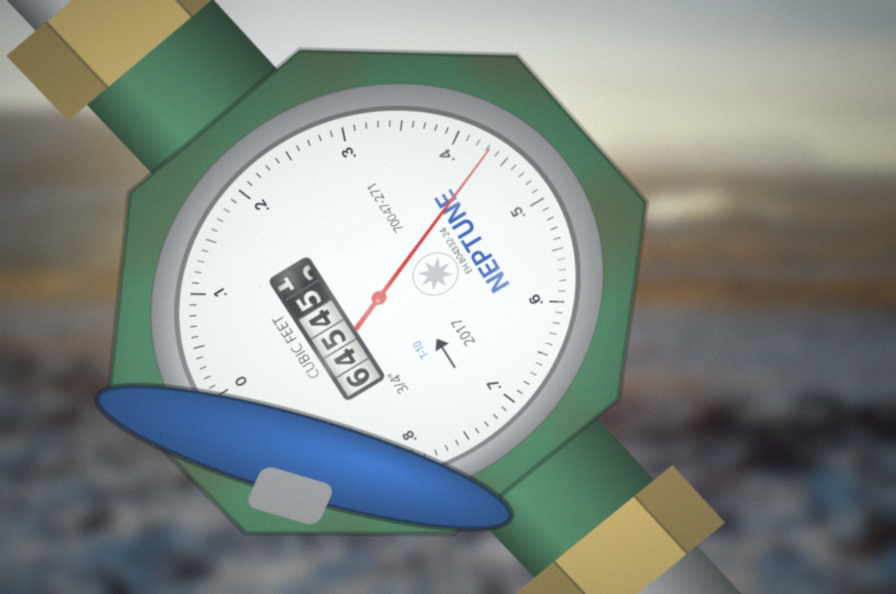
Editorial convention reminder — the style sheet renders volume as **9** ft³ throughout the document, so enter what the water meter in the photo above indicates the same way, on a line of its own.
**645451.43** ft³
